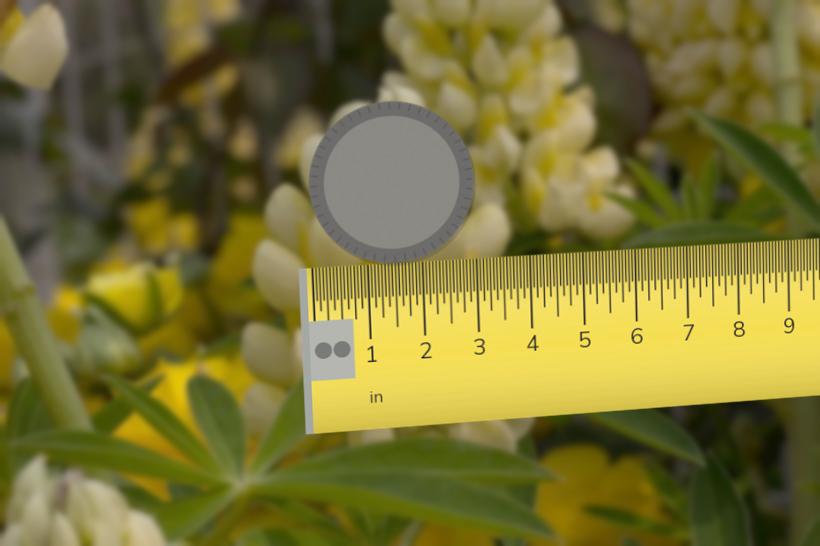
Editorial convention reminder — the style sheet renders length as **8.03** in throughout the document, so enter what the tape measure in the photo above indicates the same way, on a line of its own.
**3** in
